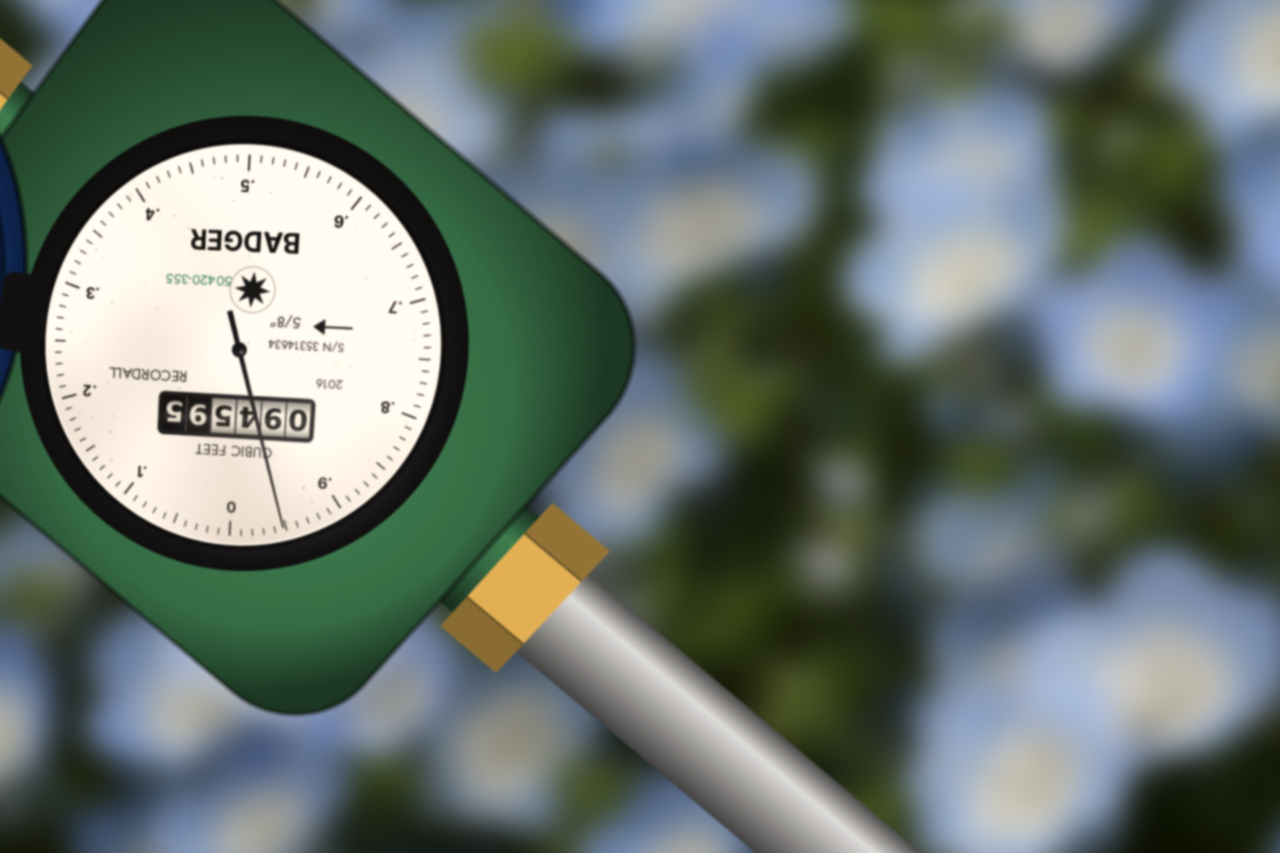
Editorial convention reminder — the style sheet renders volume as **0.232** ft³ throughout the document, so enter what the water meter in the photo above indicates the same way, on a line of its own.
**94594.95** ft³
